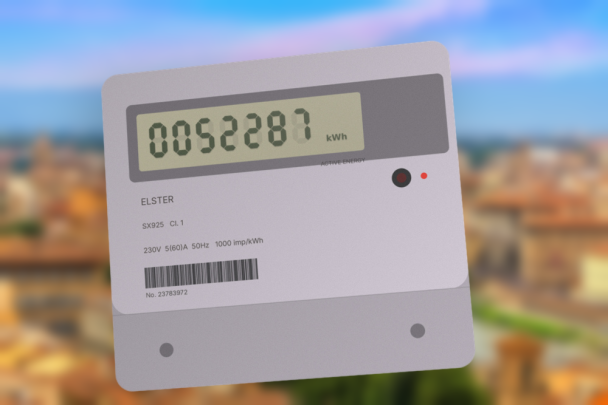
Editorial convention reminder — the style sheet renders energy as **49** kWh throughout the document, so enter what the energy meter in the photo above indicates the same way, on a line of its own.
**52287** kWh
